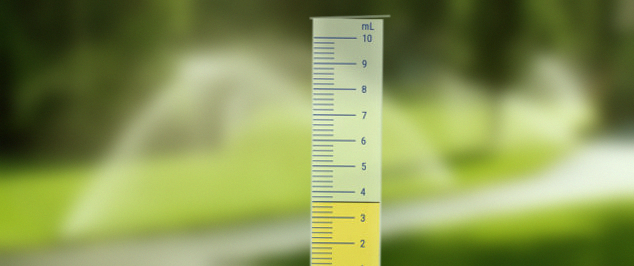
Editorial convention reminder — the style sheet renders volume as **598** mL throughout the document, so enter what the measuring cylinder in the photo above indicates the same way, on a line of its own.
**3.6** mL
